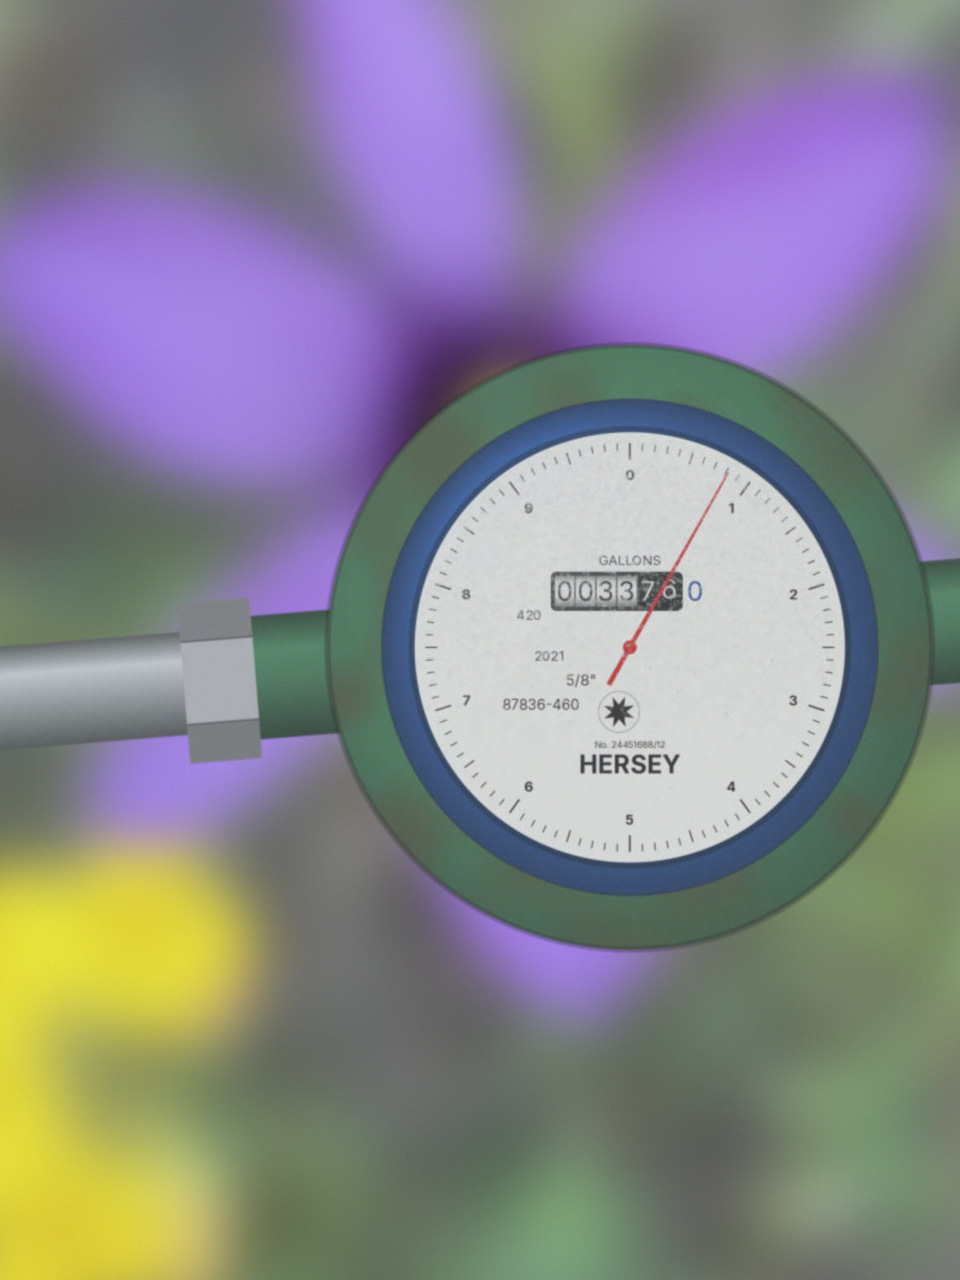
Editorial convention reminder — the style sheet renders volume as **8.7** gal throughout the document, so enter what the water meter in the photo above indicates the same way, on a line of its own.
**33760.8** gal
